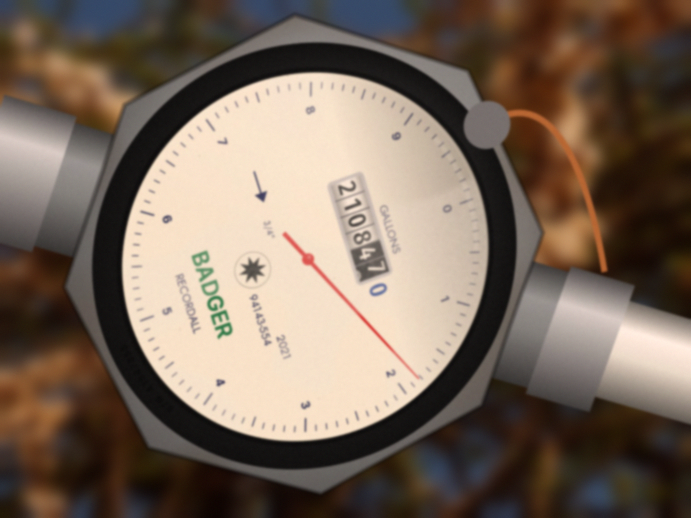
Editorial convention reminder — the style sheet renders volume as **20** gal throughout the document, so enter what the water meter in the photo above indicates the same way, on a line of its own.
**2108471.8** gal
